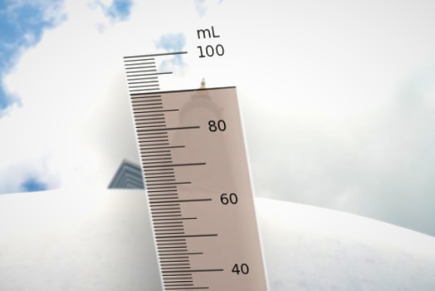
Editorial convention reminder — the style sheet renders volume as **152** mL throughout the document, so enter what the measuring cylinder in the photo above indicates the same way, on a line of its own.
**90** mL
